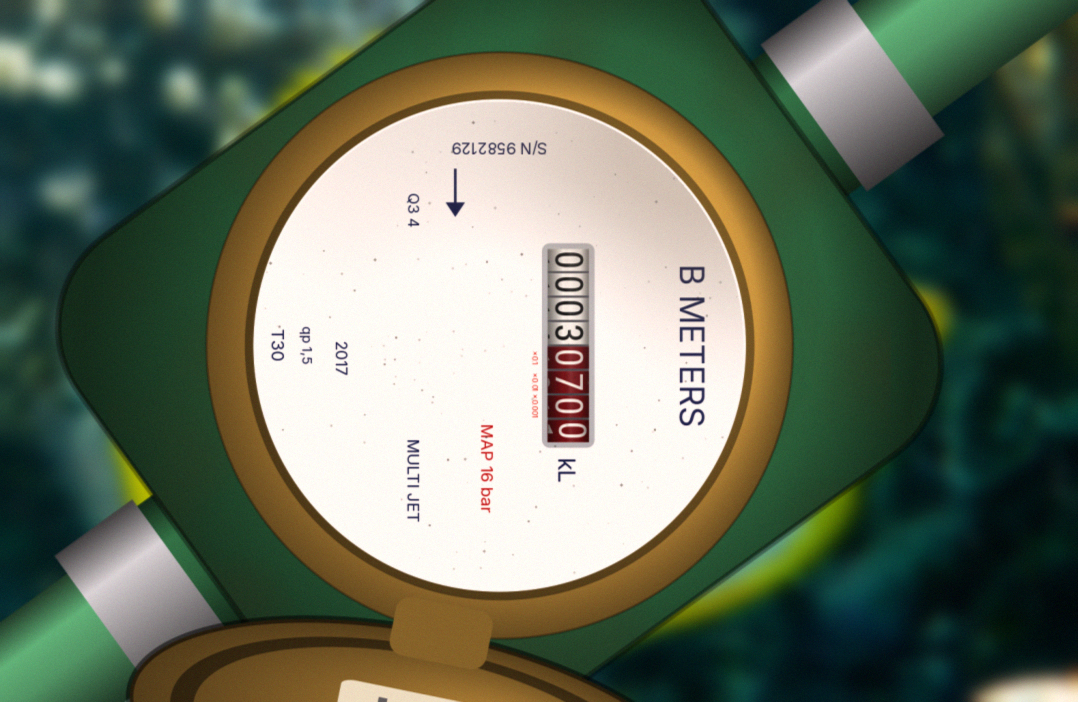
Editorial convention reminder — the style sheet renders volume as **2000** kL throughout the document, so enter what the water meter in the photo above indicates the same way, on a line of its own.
**3.0700** kL
